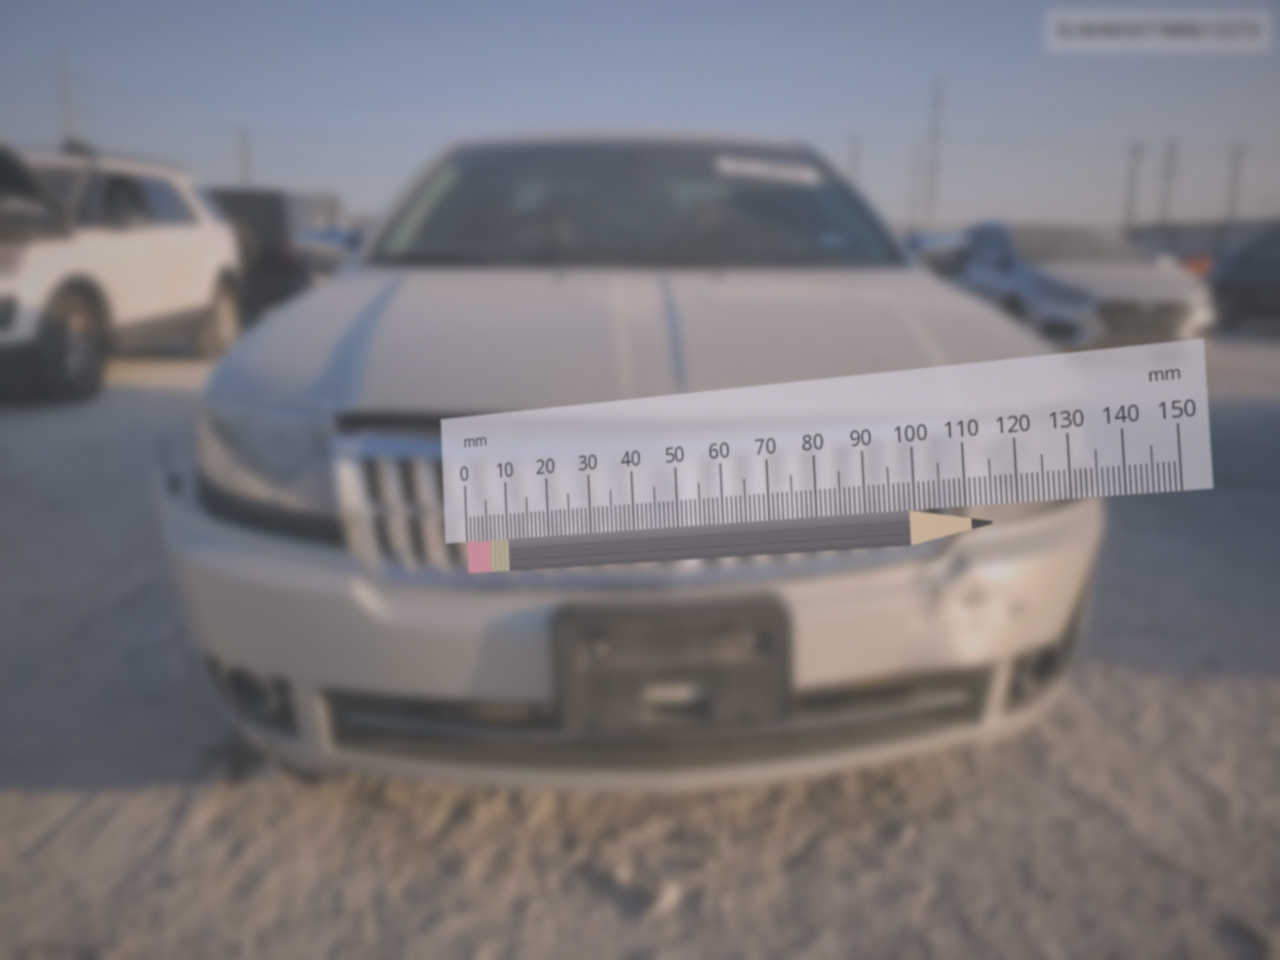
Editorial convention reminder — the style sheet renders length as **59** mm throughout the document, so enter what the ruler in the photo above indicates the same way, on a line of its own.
**115** mm
